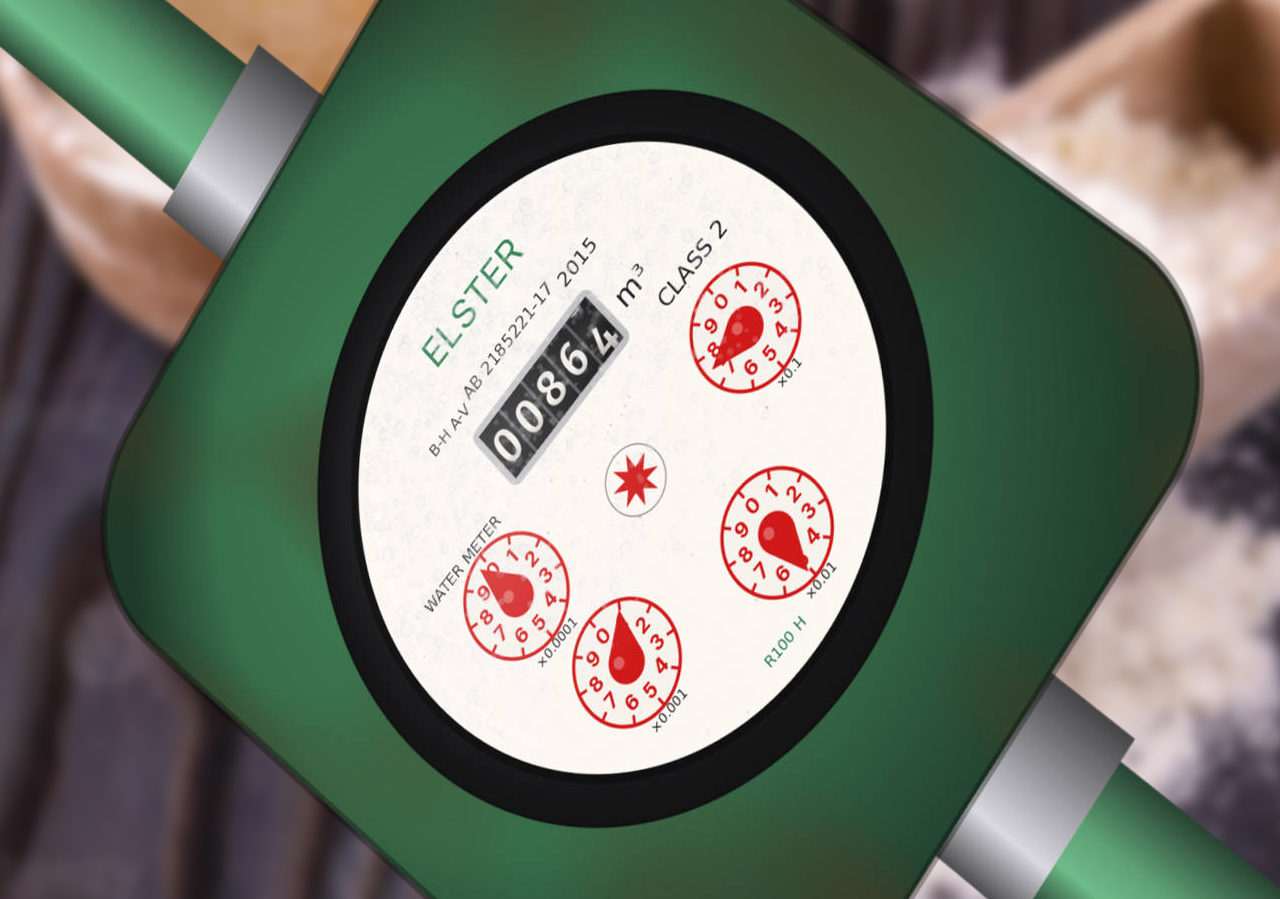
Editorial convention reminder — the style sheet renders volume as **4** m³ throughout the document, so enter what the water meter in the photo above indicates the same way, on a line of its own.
**863.7509** m³
